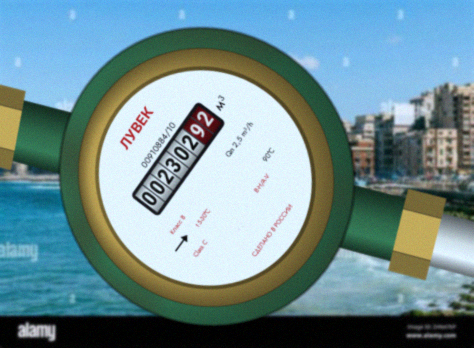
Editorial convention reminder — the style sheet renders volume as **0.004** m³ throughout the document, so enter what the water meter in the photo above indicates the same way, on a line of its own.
**2302.92** m³
